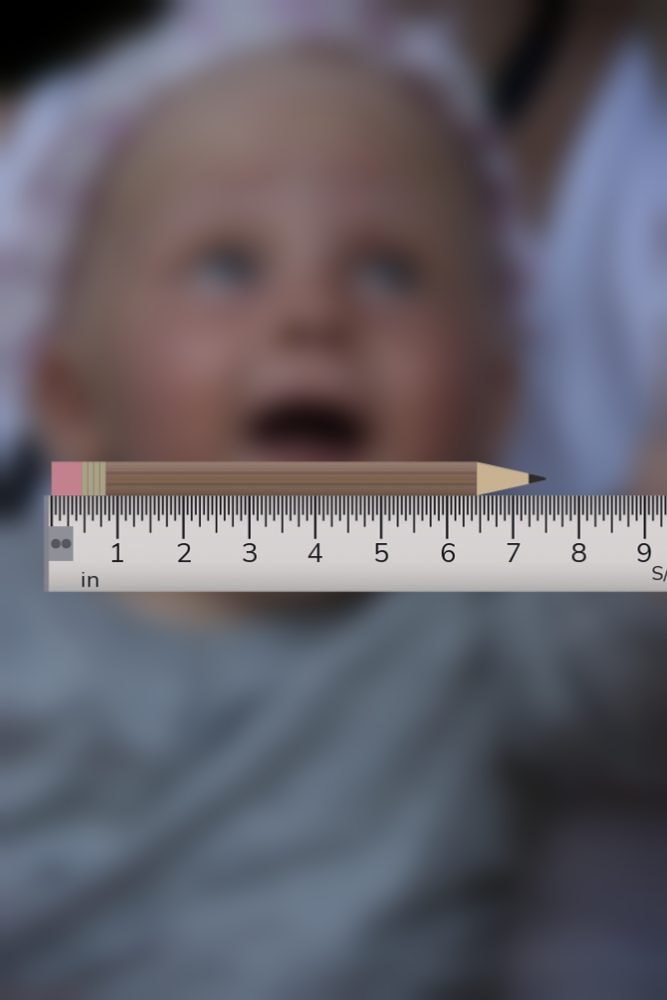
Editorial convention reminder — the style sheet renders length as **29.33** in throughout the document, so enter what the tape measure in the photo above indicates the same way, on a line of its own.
**7.5** in
